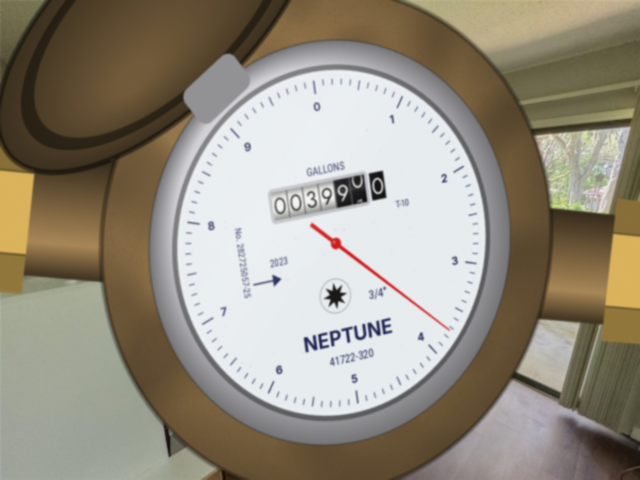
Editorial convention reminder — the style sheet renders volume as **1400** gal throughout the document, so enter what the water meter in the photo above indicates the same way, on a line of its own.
**39903.7** gal
